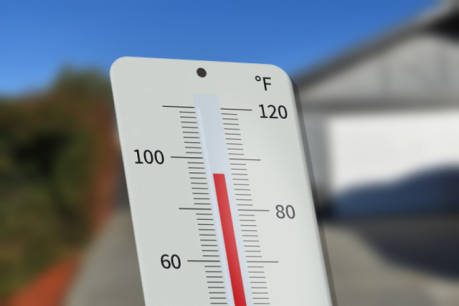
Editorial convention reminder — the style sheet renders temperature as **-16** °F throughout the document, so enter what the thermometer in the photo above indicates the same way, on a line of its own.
**94** °F
